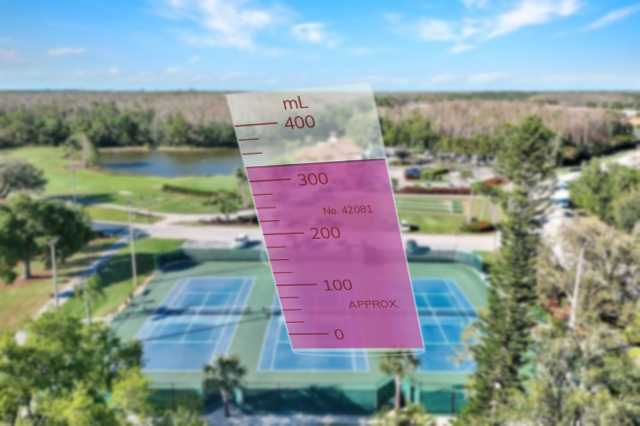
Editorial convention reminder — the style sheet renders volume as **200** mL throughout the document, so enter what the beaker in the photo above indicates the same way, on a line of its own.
**325** mL
